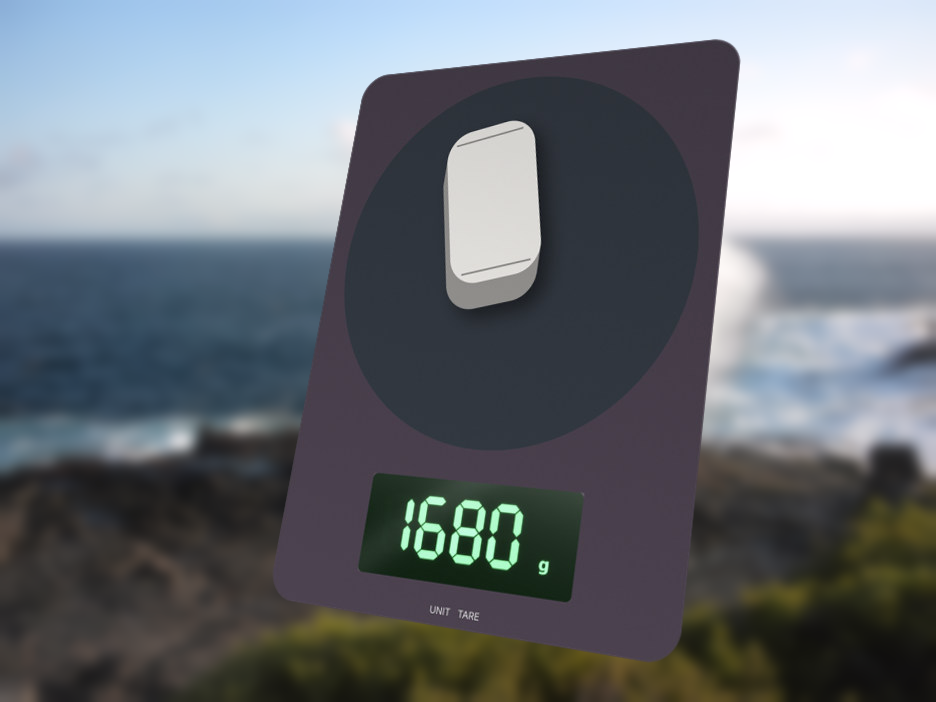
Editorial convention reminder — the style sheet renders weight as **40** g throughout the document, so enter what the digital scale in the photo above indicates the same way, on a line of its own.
**1680** g
